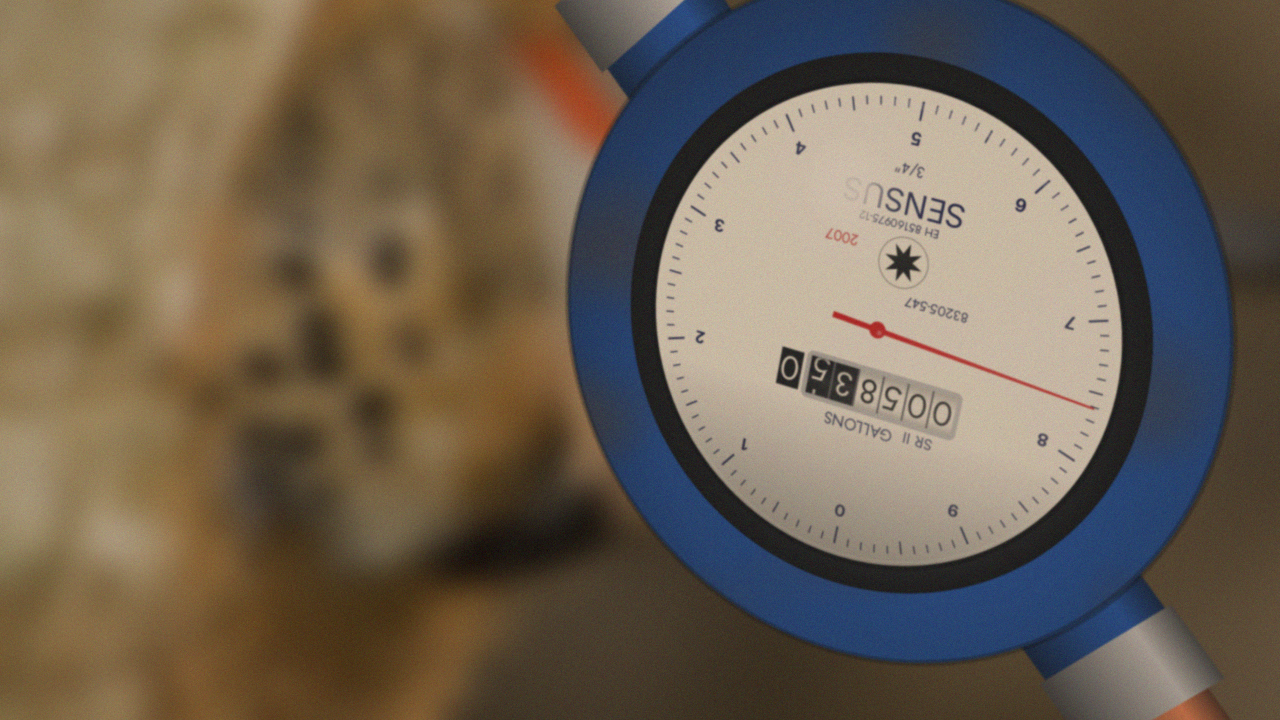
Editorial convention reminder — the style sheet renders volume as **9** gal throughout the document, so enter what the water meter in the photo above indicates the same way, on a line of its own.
**58347.6** gal
